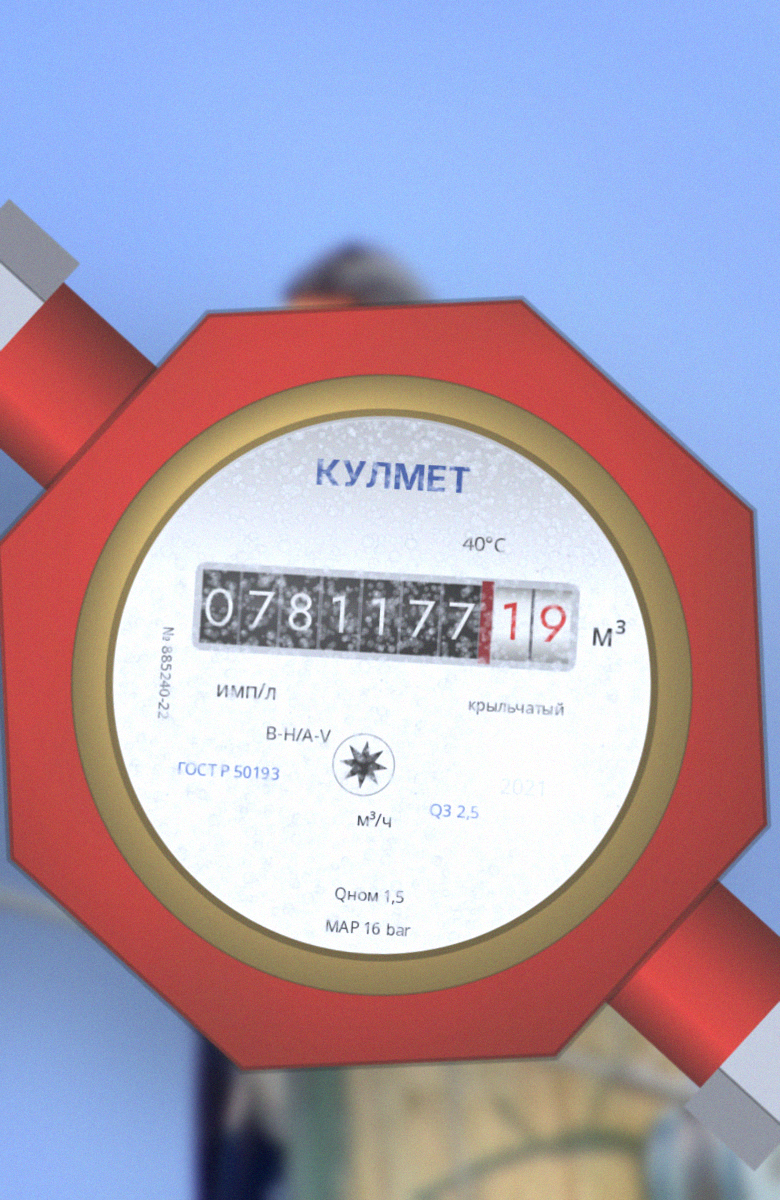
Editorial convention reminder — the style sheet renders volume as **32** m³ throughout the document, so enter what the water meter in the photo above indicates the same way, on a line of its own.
**781177.19** m³
